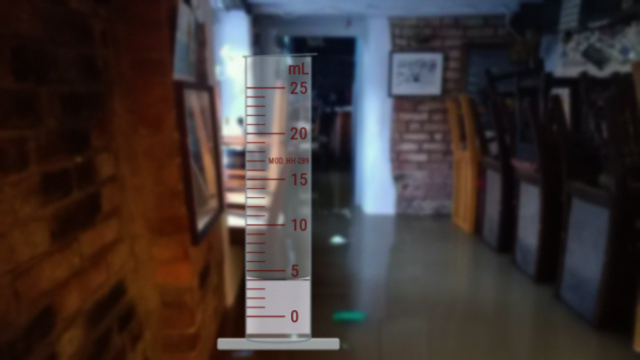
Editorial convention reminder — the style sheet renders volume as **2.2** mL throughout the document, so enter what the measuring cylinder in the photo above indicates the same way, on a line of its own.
**4** mL
